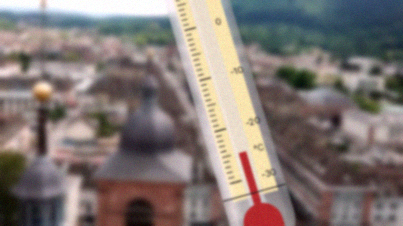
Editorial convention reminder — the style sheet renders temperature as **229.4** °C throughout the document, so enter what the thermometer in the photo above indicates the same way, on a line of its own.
**-25** °C
